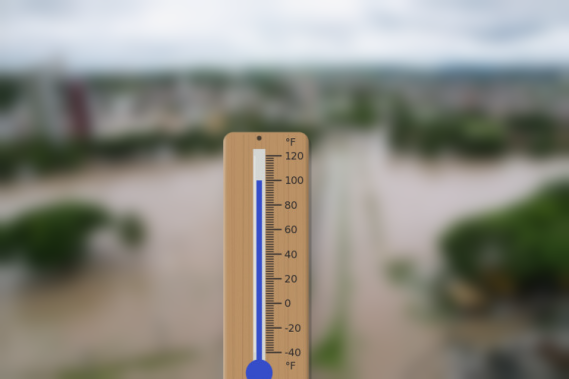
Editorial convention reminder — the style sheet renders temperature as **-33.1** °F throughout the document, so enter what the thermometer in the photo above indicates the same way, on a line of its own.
**100** °F
